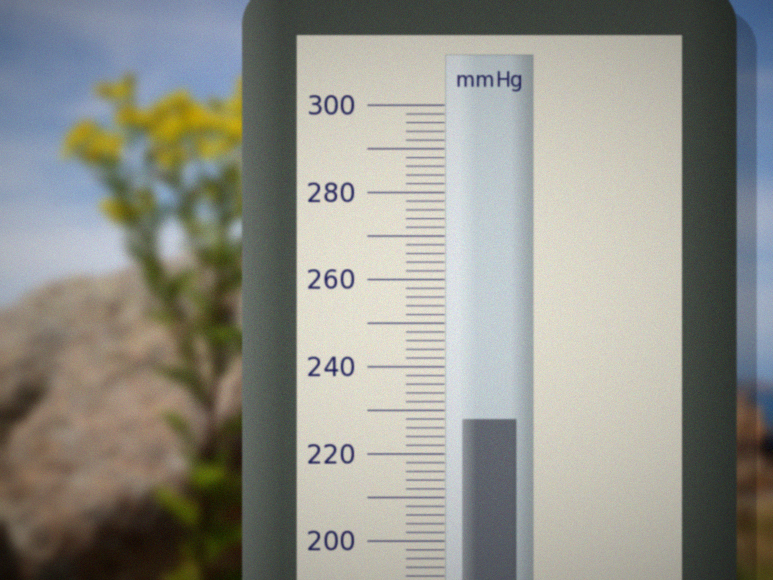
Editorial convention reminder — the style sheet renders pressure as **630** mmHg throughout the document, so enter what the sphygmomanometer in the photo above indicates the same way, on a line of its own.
**228** mmHg
